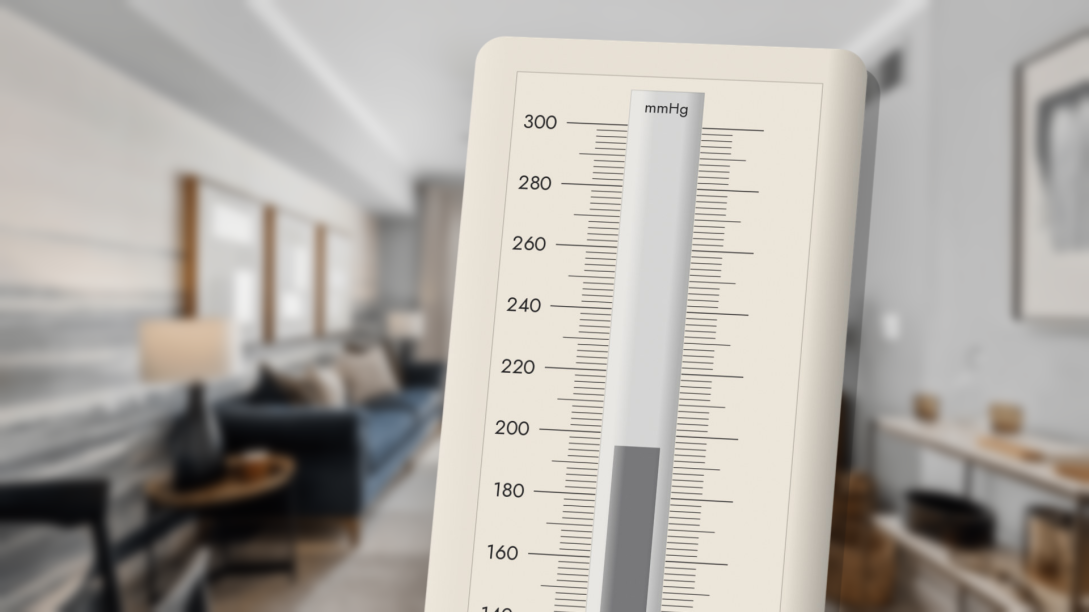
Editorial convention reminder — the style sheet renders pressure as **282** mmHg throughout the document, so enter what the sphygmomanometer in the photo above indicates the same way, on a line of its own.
**196** mmHg
